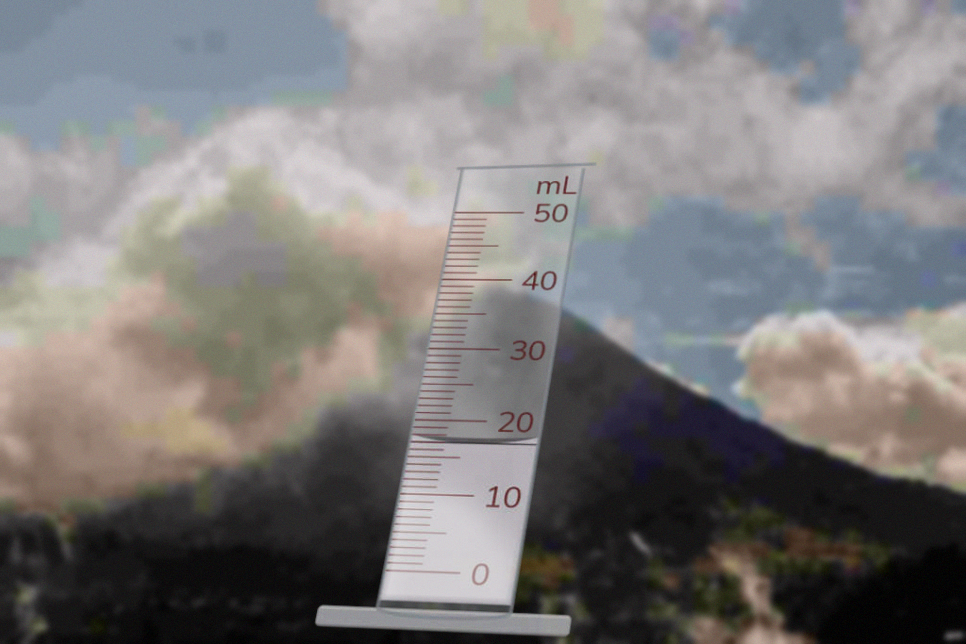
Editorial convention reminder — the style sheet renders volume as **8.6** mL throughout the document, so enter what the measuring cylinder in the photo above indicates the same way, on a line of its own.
**17** mL
